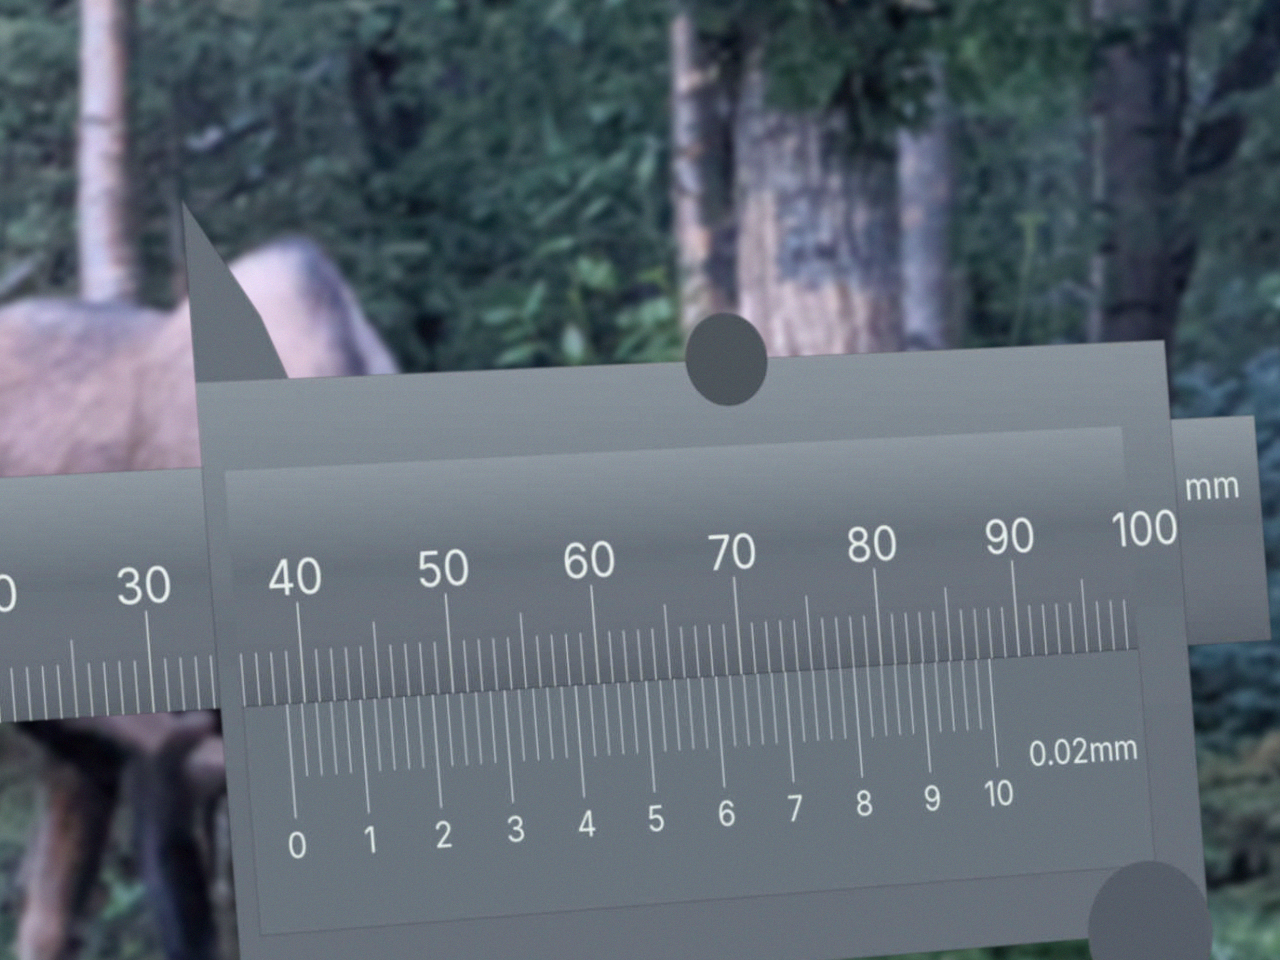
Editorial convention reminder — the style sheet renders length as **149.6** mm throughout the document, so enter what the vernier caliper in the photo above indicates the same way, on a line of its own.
**38.8** mm
